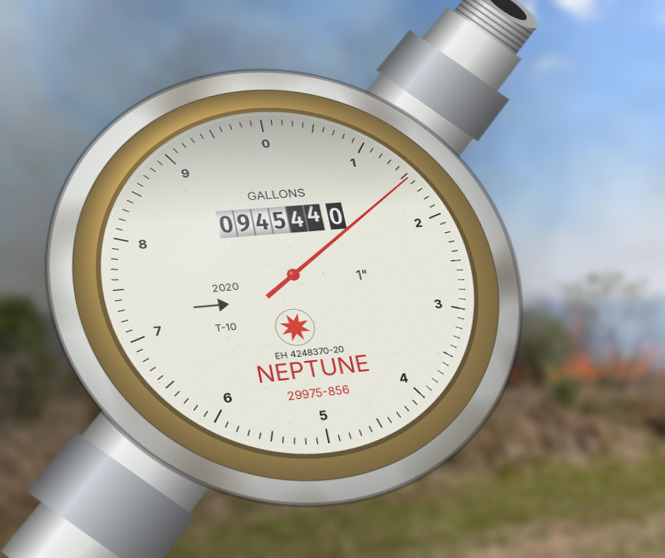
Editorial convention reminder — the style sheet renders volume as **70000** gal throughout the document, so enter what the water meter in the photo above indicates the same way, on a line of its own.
**945441.5** gal
